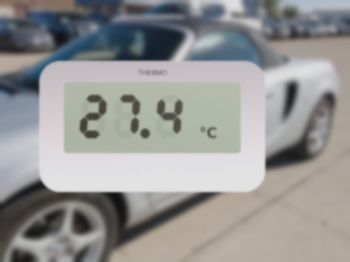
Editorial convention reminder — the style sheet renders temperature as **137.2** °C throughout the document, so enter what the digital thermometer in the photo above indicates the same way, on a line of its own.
**27.4** °C
